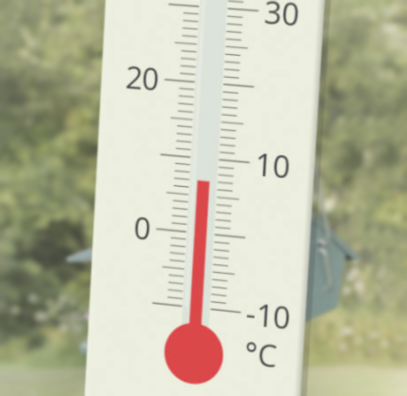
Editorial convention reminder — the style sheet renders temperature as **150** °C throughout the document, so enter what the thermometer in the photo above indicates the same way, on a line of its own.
**7** °C
